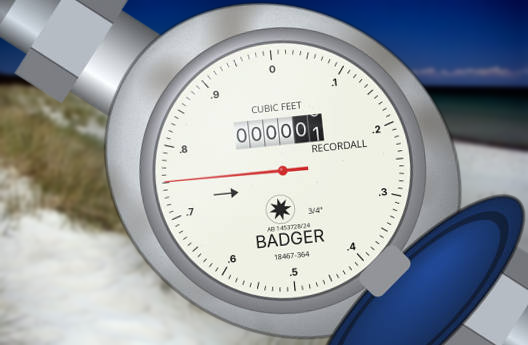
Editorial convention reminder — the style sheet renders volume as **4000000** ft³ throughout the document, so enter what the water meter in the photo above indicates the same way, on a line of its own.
**0.75** ft³
